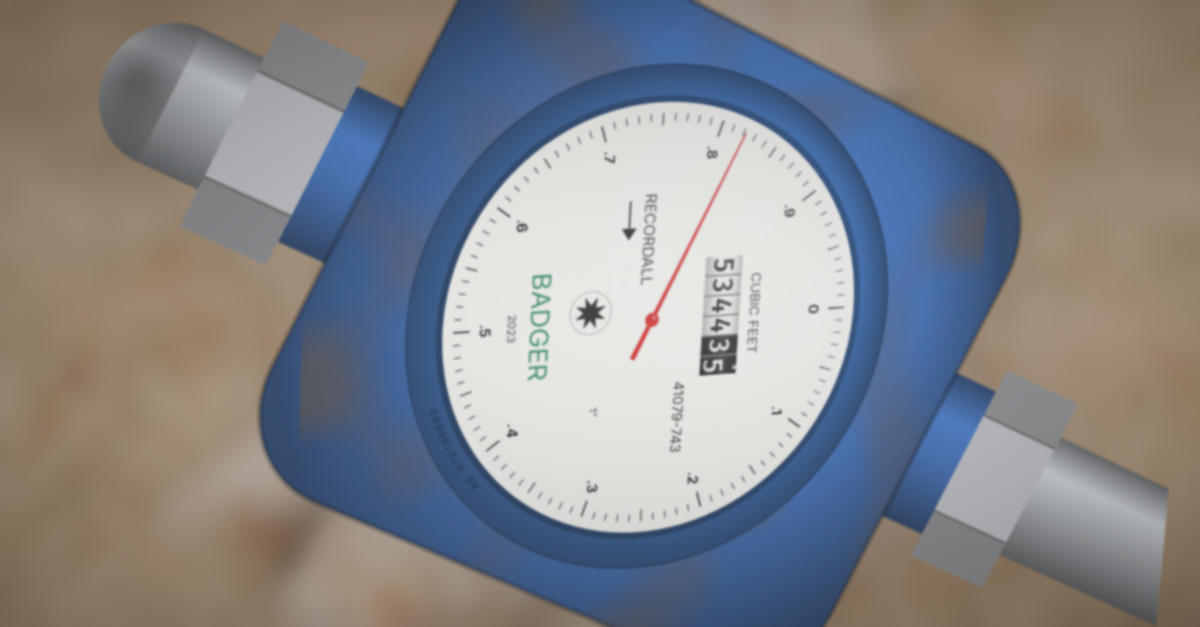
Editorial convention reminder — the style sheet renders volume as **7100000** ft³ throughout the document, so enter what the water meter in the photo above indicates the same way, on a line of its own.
**534434.82** ft³
